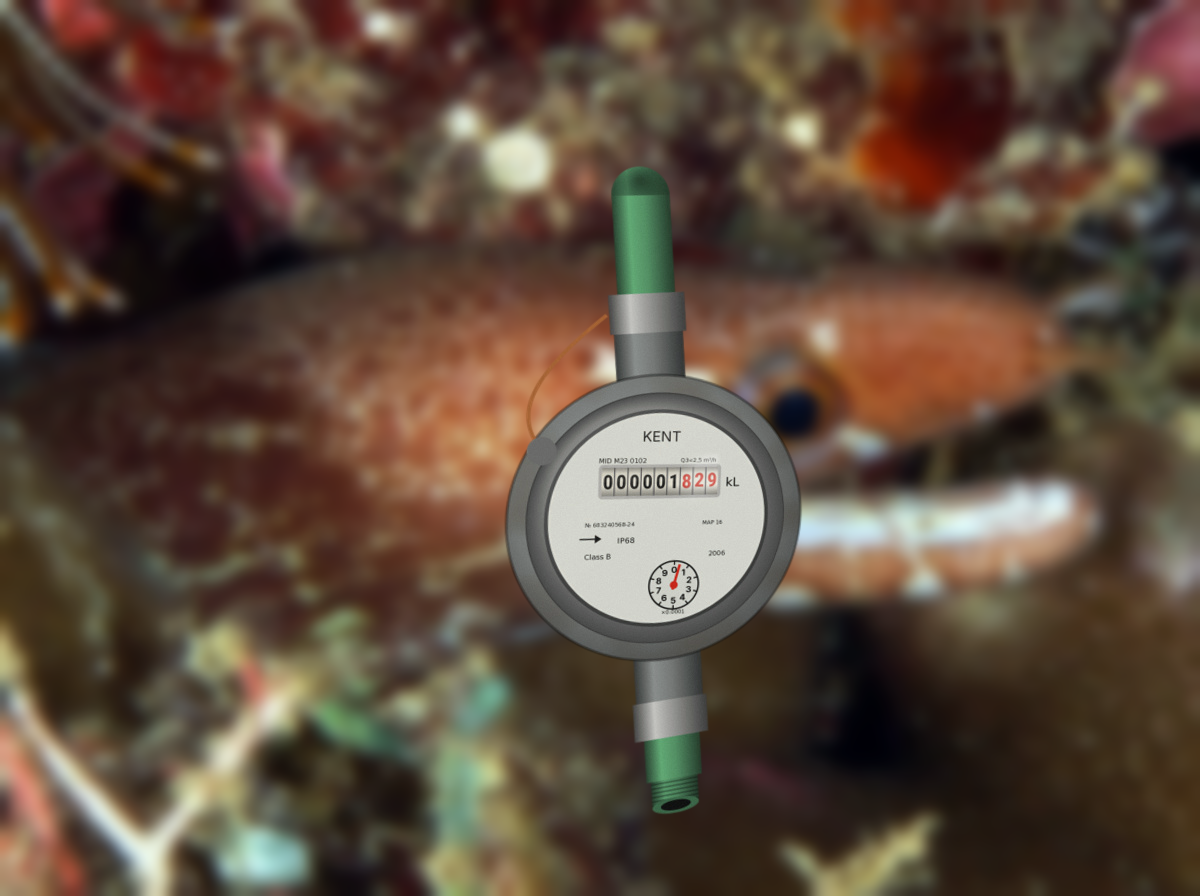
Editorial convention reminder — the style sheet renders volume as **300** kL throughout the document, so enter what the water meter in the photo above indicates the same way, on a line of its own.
**1.8290** kL
